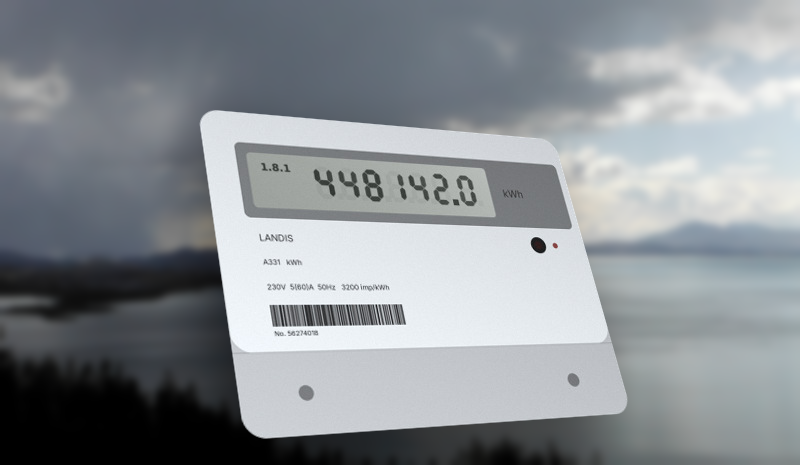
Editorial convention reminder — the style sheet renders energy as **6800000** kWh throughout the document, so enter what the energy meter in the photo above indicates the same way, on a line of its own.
**448142.0** kWh
